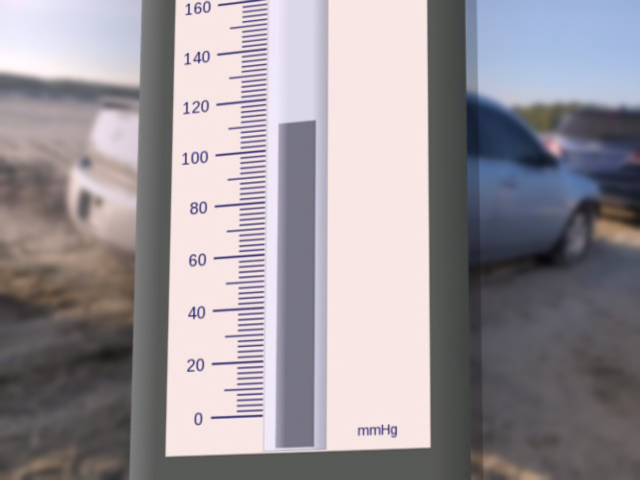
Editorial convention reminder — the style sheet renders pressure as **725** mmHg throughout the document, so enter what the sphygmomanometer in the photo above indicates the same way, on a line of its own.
**110** mmHg
